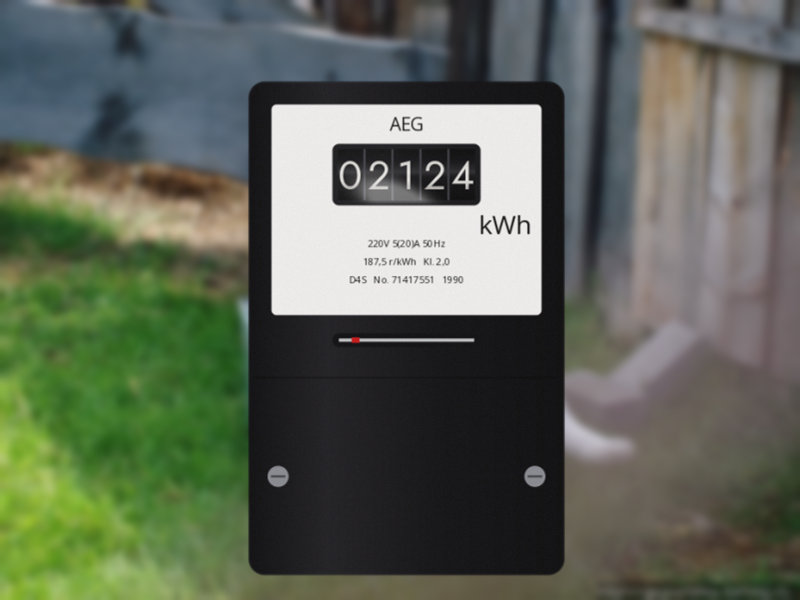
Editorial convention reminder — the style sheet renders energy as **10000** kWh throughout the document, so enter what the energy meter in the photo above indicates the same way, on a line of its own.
**2124** kWh
